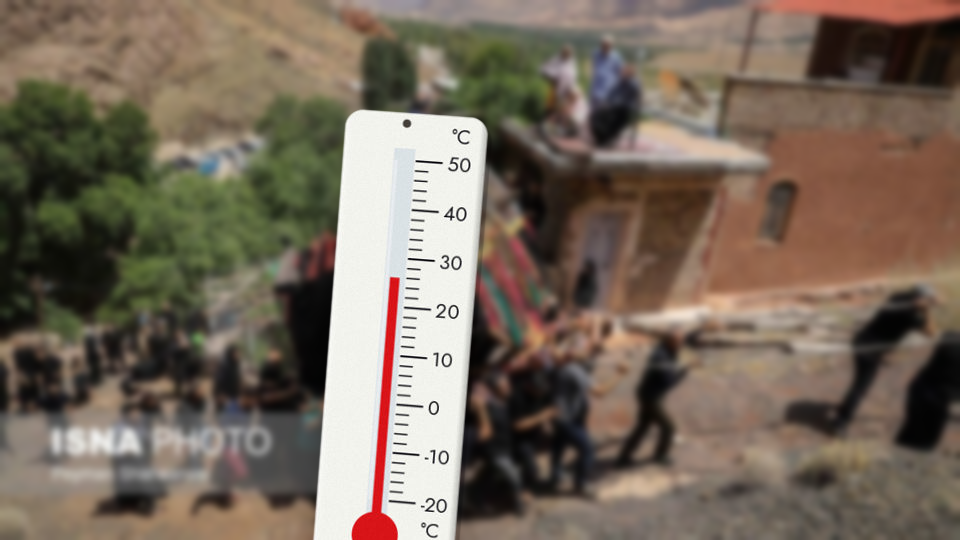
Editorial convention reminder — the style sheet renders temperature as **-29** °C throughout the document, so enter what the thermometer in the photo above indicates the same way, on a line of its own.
**26** °C
